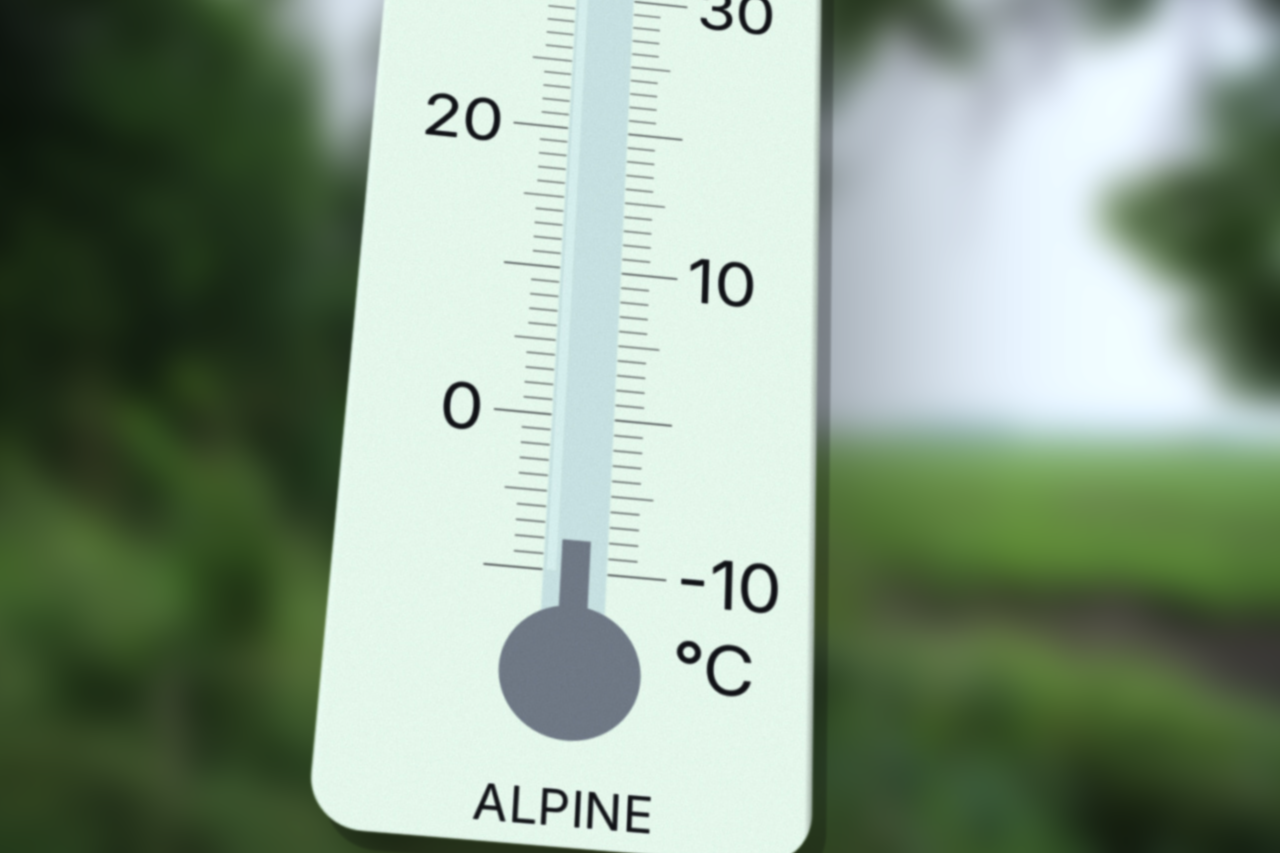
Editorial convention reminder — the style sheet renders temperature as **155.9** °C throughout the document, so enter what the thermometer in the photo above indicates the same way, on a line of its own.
**-8** °C
